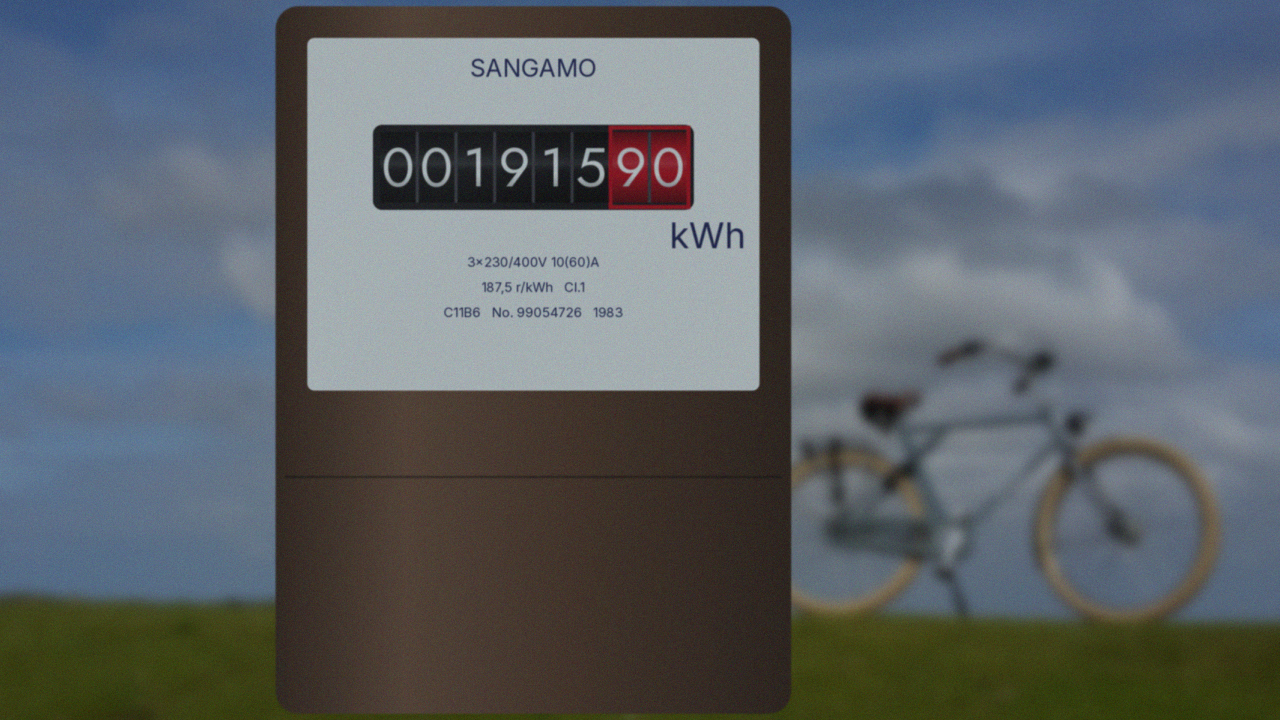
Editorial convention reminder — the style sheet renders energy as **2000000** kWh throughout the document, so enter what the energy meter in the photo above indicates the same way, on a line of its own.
**1915.90** kWh
